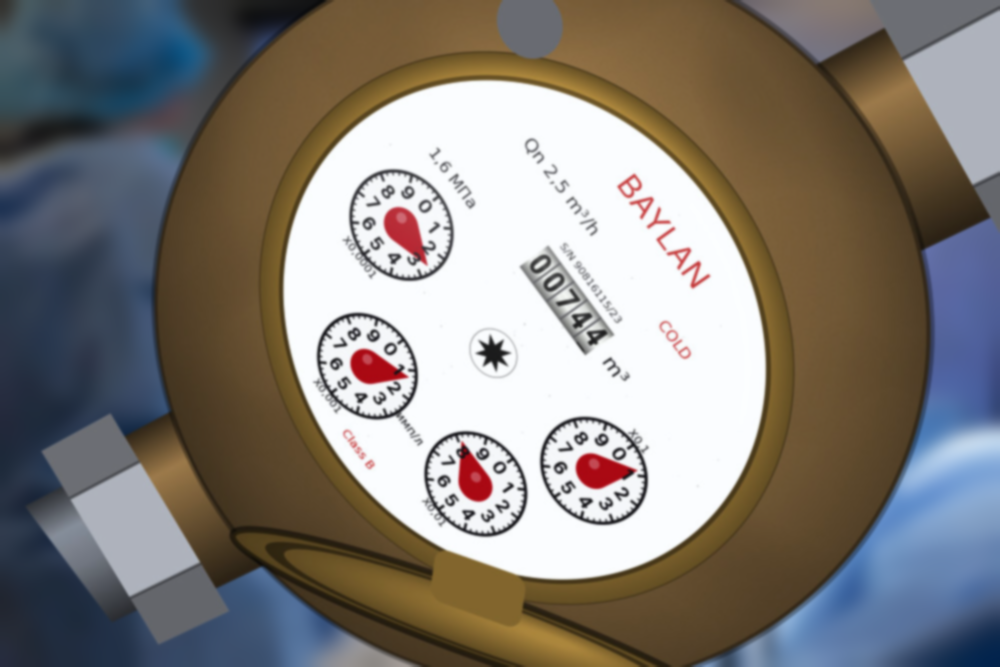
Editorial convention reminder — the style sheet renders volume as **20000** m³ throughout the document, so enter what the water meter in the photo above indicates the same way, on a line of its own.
**744.0812** m³
